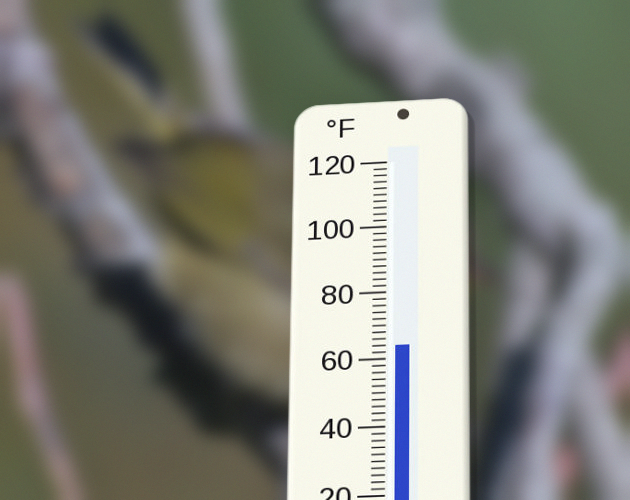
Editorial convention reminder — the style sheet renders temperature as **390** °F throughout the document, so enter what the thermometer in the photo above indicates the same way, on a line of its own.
**64** °F
